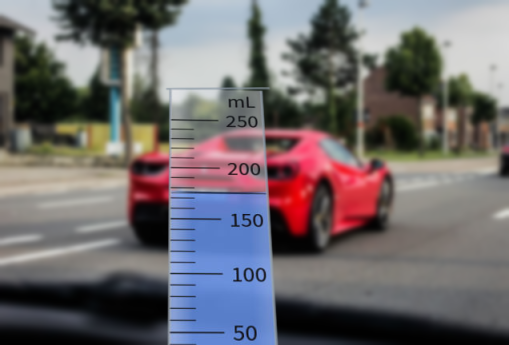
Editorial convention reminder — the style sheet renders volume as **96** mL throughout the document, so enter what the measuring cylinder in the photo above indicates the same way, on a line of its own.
**175** mL
